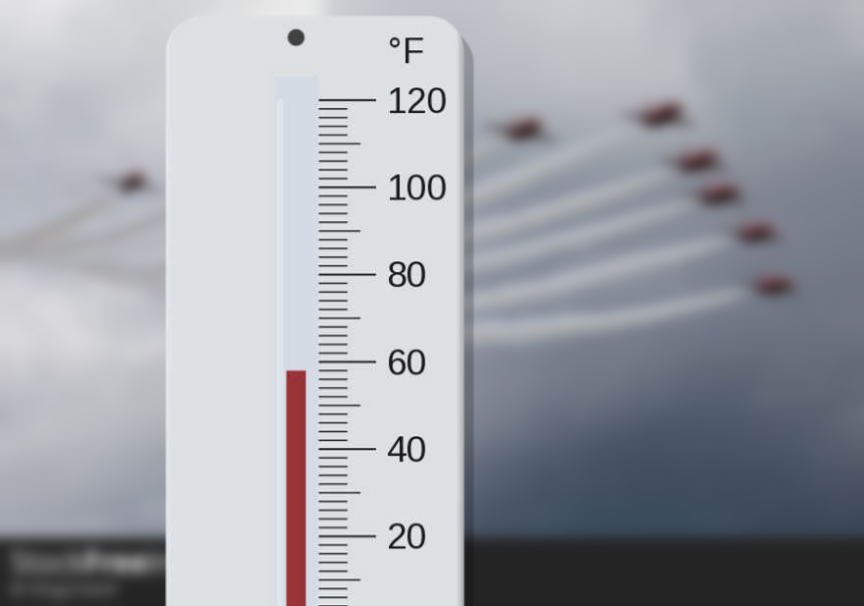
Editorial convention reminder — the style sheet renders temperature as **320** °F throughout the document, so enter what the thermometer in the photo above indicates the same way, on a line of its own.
**58** °F
